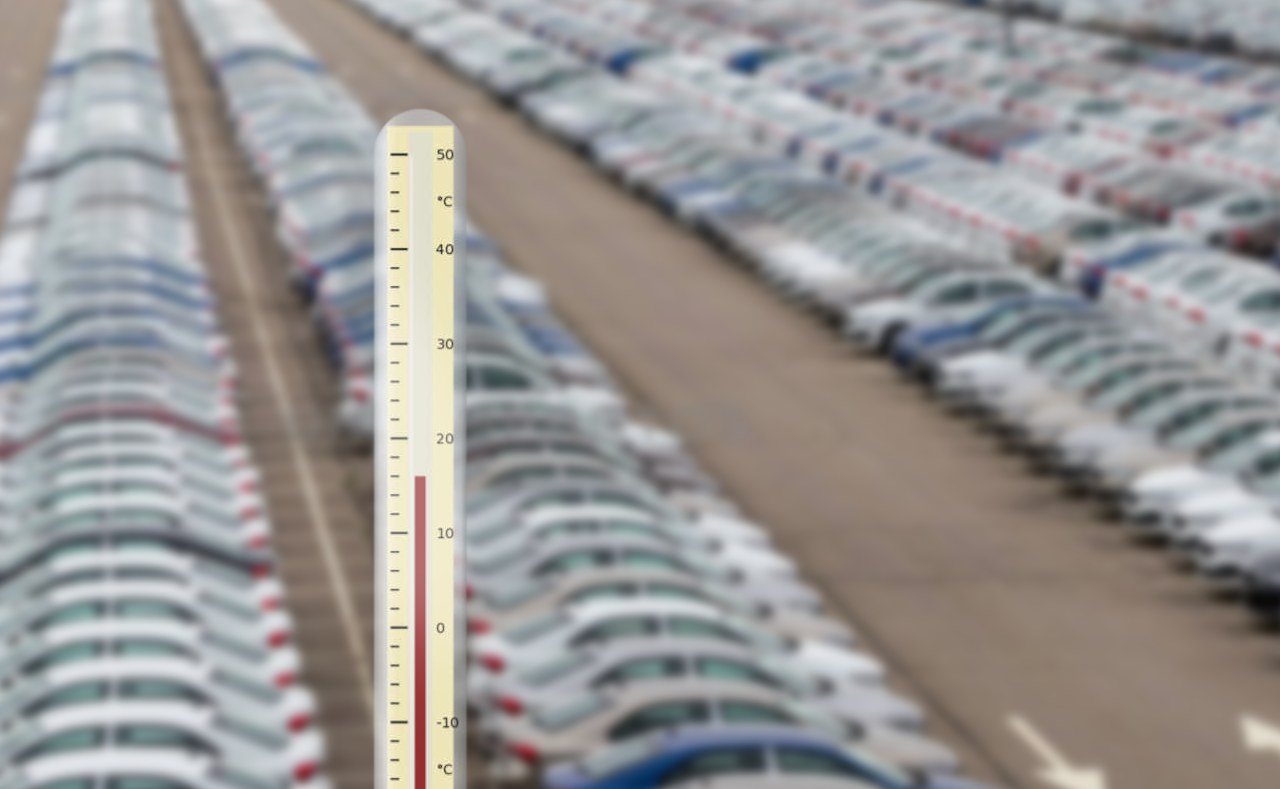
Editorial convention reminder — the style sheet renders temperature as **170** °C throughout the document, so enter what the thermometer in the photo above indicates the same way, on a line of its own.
**16** °C
